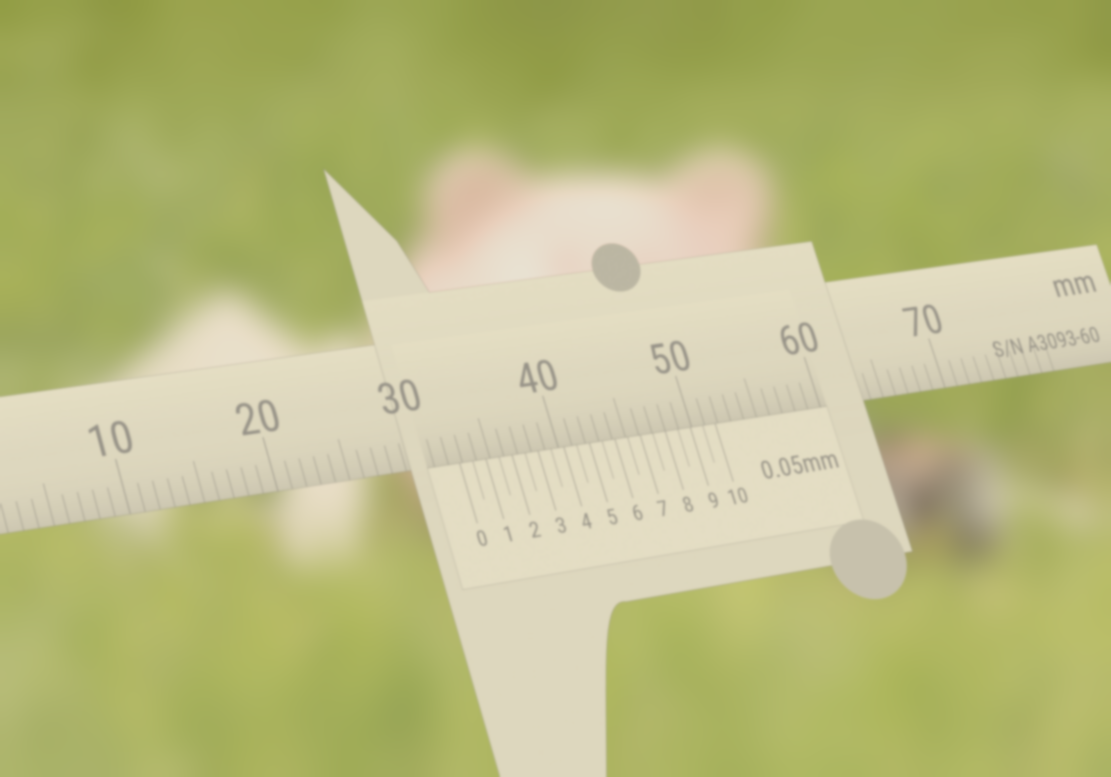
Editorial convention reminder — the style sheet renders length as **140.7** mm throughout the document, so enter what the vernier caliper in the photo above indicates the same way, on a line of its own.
**32.8** mm
